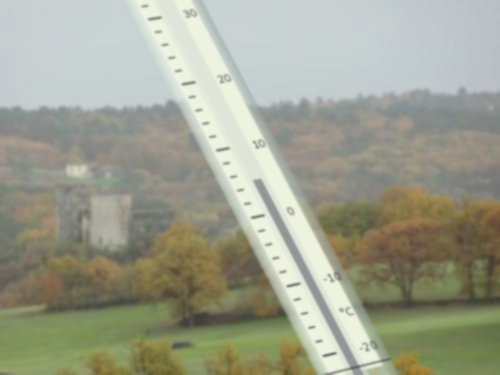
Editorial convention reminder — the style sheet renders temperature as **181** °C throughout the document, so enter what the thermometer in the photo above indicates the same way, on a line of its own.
**5** °C
